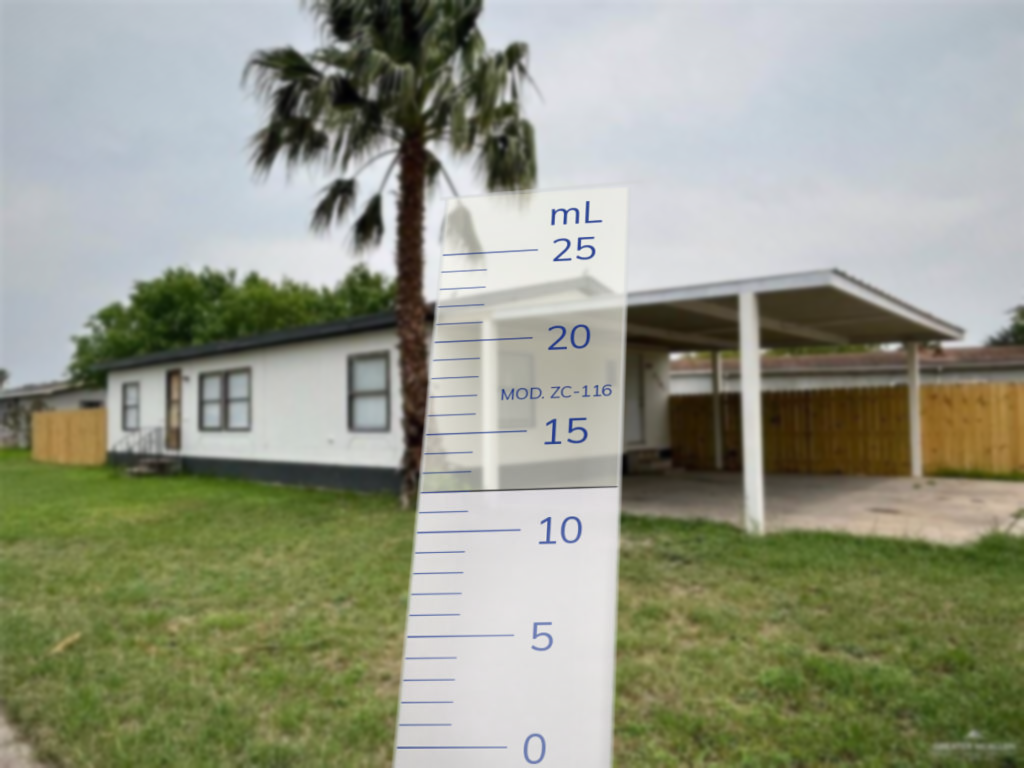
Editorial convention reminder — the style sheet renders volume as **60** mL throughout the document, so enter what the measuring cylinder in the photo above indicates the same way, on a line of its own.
**12** mL
